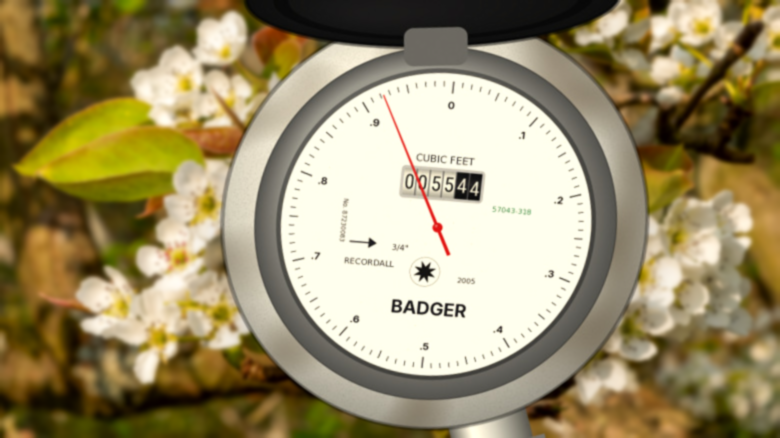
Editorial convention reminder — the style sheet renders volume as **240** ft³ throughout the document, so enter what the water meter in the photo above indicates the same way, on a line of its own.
**5543.92** ft³
